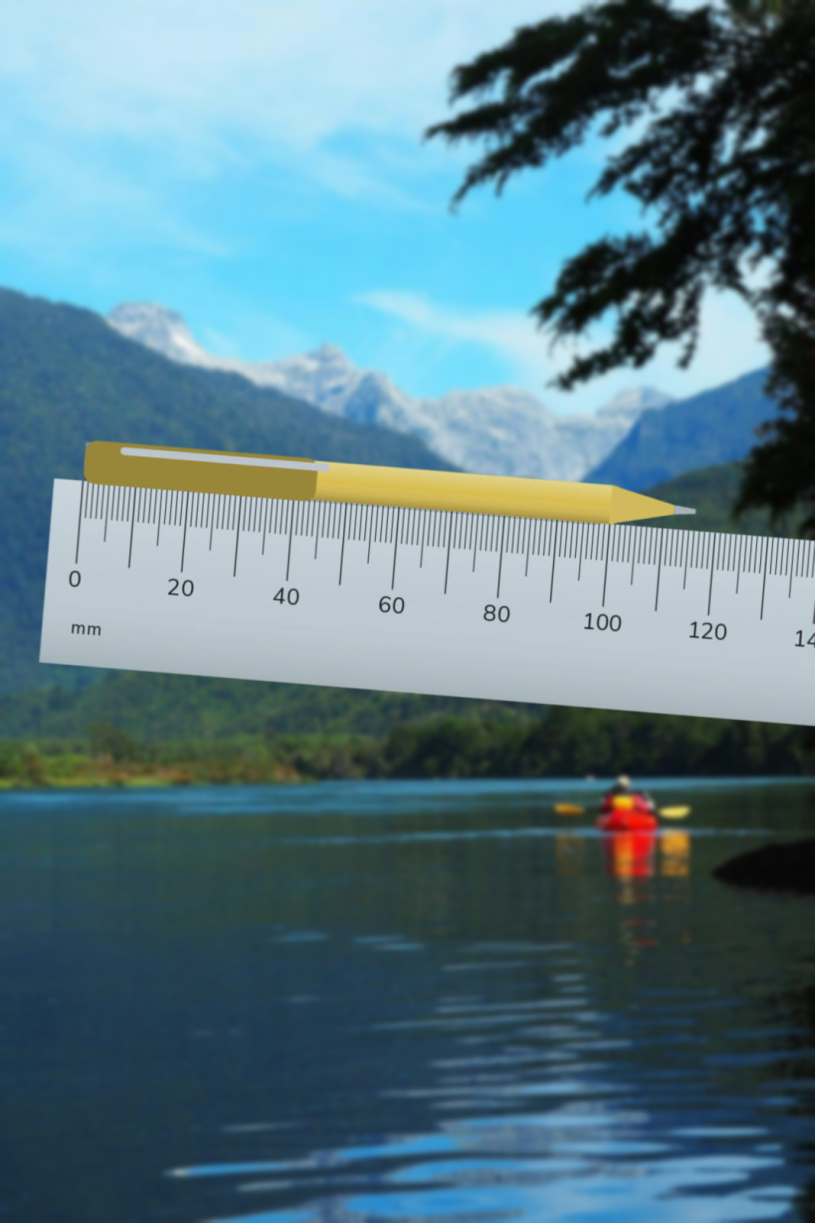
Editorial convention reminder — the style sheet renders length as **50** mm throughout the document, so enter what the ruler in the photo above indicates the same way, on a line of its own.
**116** mm
